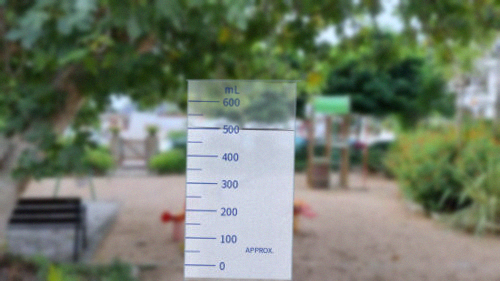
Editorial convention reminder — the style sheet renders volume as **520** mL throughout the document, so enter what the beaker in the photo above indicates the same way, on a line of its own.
**500** mL
